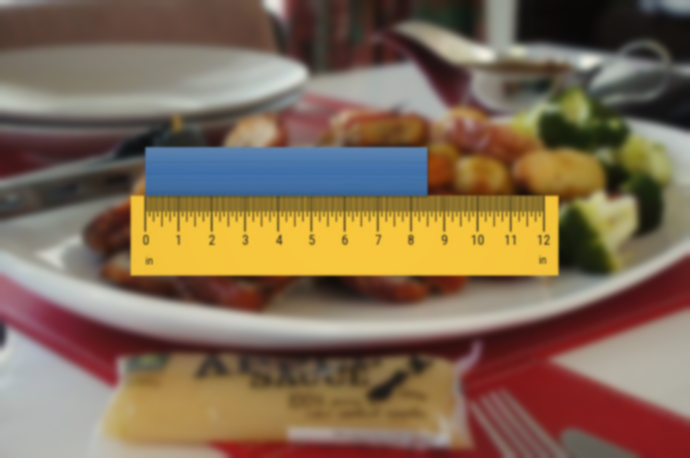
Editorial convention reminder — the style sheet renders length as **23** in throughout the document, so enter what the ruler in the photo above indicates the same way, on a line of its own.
**8.5** in
